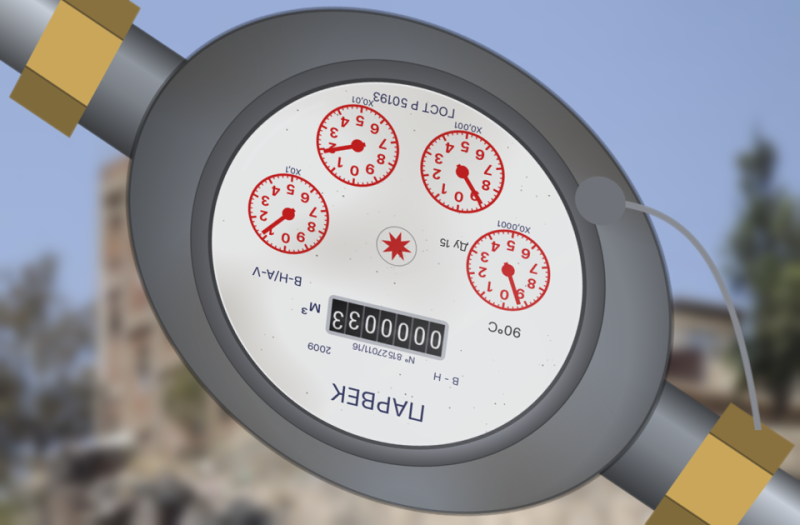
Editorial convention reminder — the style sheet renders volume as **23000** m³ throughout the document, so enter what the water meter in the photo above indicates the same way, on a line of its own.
**33.1189** m³
